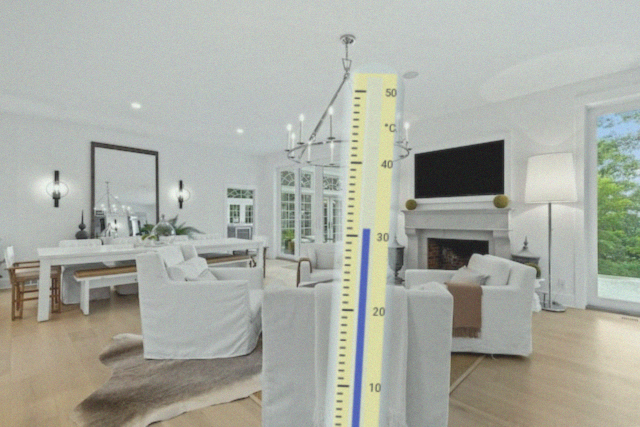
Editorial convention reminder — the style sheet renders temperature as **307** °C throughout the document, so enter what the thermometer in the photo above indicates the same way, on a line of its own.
**31** °C
